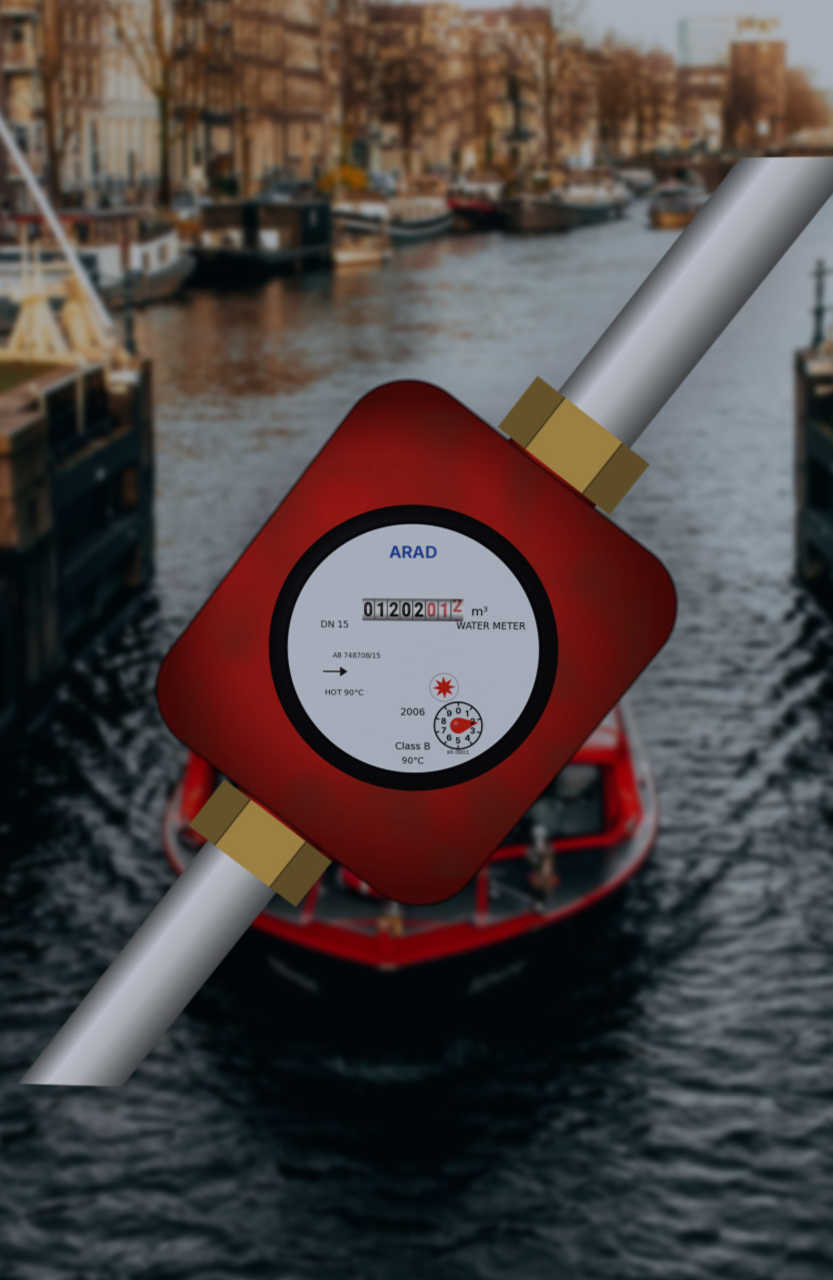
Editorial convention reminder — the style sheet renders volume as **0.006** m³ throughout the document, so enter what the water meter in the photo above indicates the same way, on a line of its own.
**1202.0122** m³
